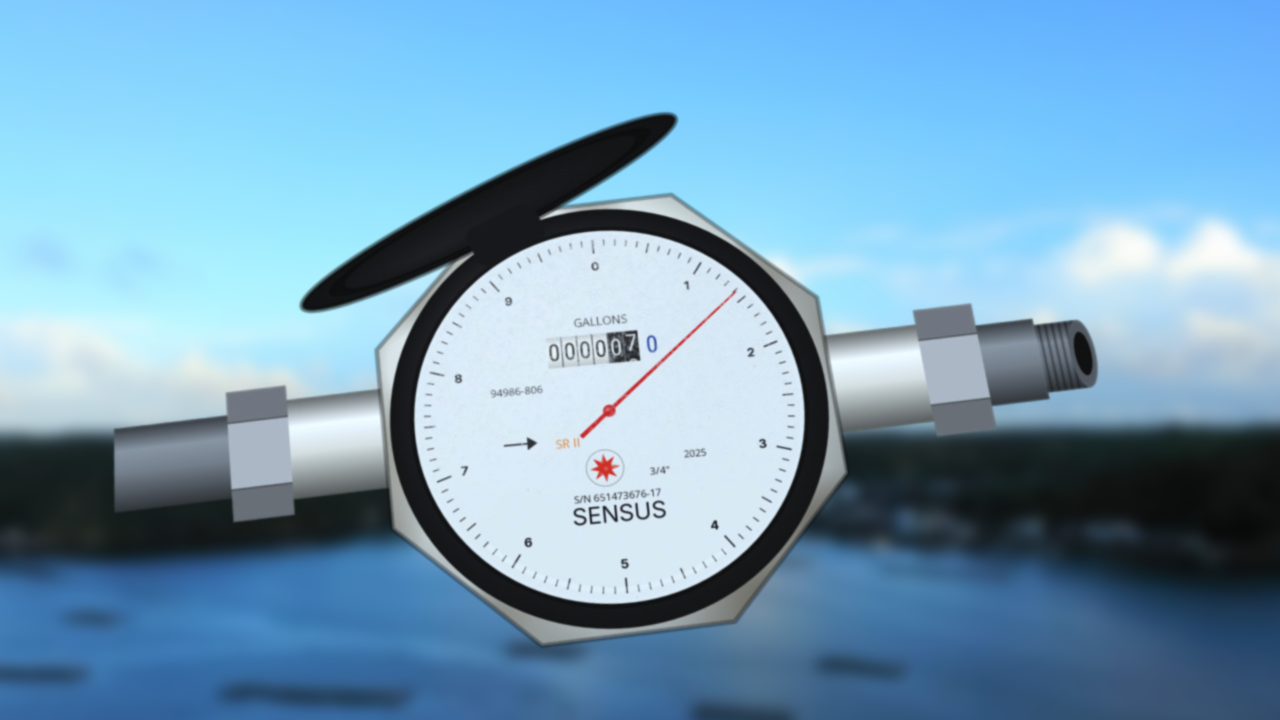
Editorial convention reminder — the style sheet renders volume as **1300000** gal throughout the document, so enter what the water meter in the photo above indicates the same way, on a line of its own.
**71.4** gal
